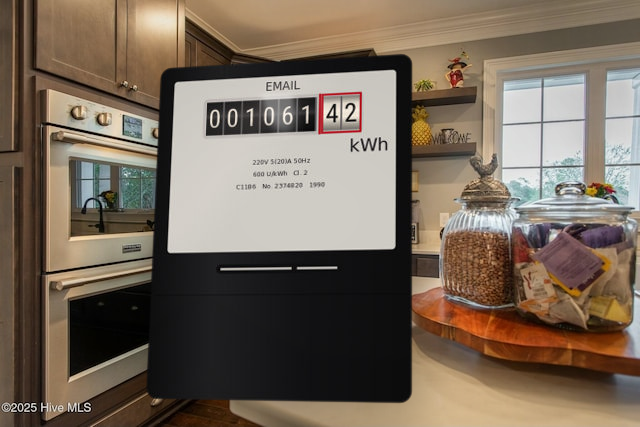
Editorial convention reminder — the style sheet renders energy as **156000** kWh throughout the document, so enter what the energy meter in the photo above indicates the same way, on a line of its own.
**1061.42** kWh
